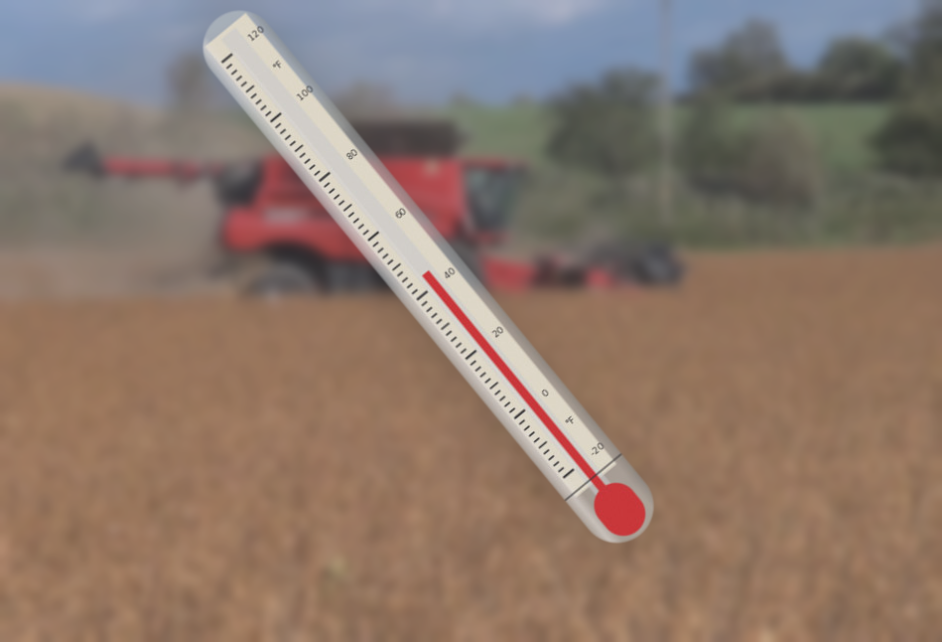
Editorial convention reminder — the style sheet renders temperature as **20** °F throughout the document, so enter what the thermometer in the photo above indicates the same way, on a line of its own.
**44** °F
